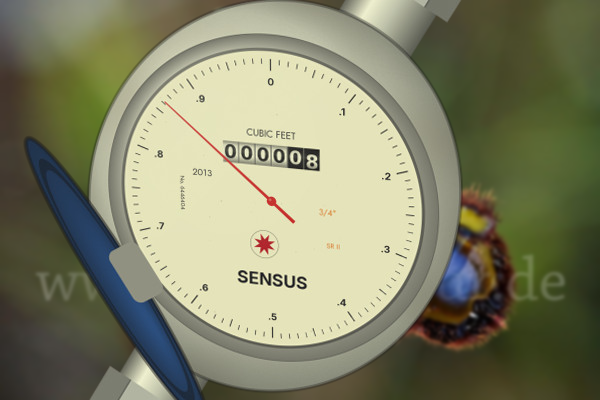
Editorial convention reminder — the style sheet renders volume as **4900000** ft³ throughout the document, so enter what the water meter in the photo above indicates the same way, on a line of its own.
**7.86** ft³
